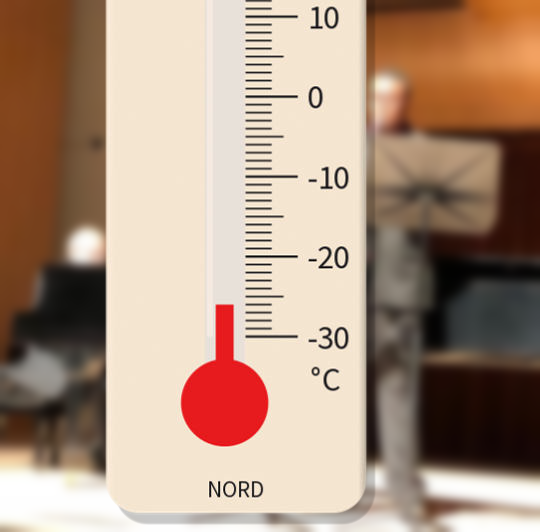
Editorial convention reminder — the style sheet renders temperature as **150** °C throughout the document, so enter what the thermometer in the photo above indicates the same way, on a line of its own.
**-26** °C
